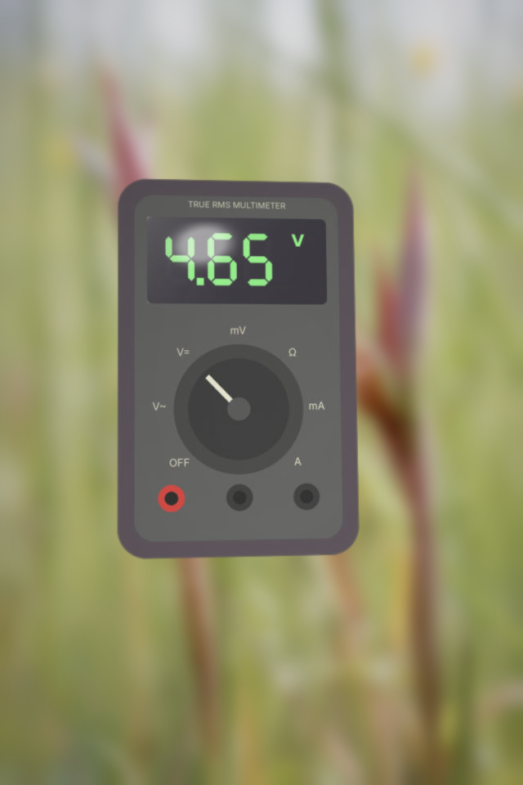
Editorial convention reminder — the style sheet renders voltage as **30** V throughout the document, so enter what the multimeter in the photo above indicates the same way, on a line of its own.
**4.65** V
